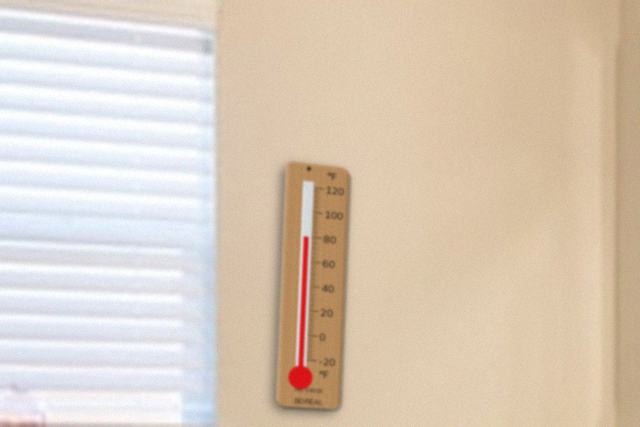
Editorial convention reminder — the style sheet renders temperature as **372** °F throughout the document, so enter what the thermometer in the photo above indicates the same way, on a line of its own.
**80** °F
